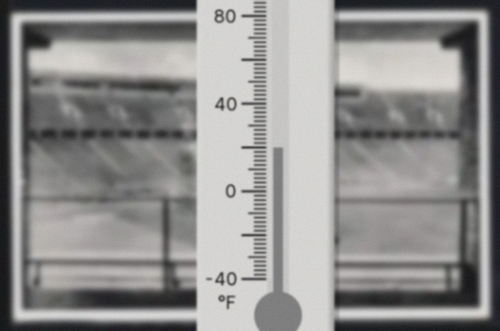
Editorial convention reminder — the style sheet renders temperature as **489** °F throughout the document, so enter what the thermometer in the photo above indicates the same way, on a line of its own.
**20** °F
